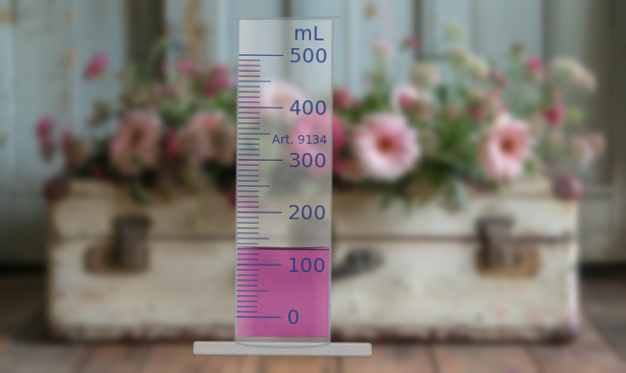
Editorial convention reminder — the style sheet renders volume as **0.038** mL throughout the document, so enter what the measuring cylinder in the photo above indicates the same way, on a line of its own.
**130** mL
